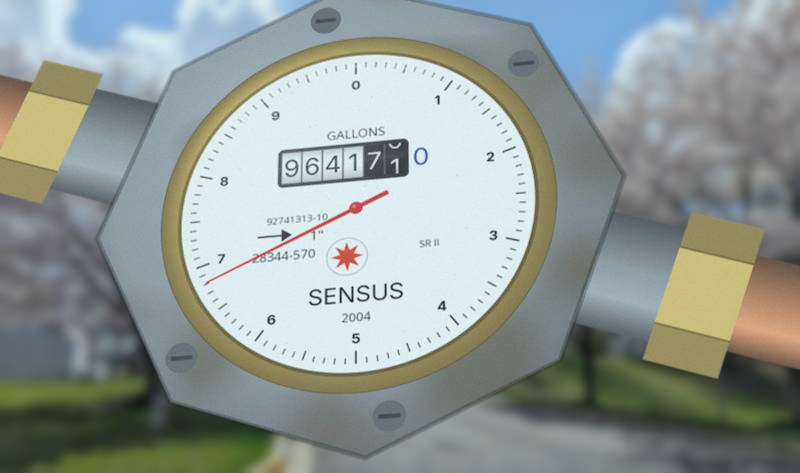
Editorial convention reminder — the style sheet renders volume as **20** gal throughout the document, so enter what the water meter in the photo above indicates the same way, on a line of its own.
**9641706.8** gal
